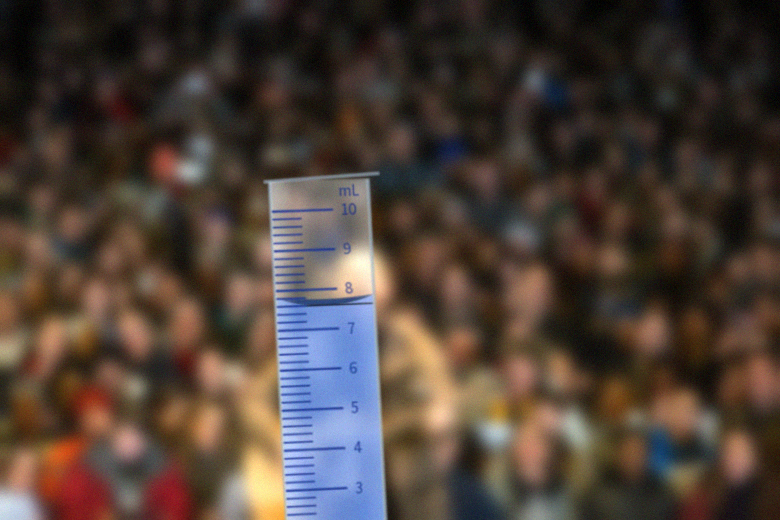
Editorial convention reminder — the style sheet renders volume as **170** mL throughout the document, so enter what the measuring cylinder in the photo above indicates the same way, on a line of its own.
**7.6** mL
